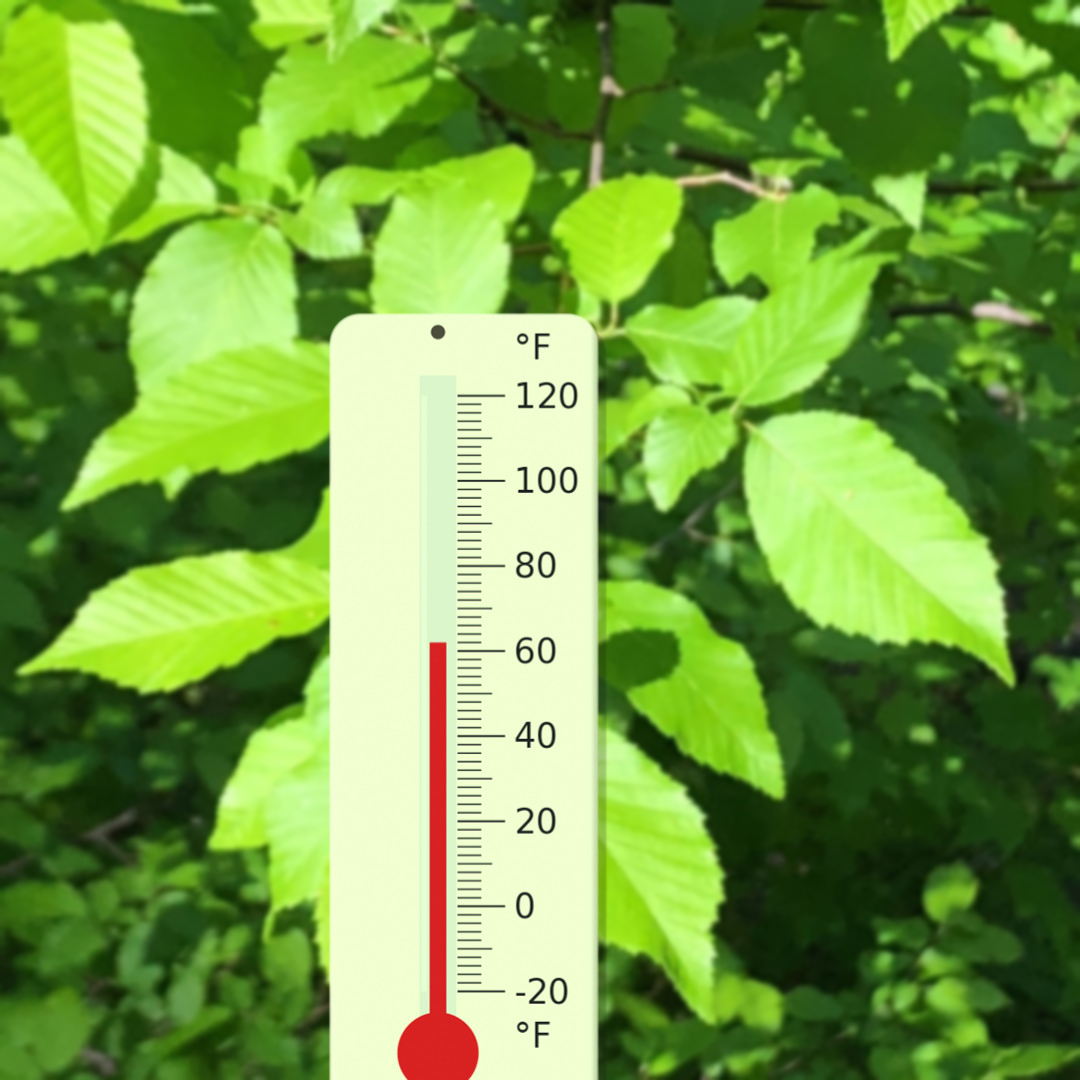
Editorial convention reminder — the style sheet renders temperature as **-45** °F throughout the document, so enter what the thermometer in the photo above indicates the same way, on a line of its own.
**62** °F
